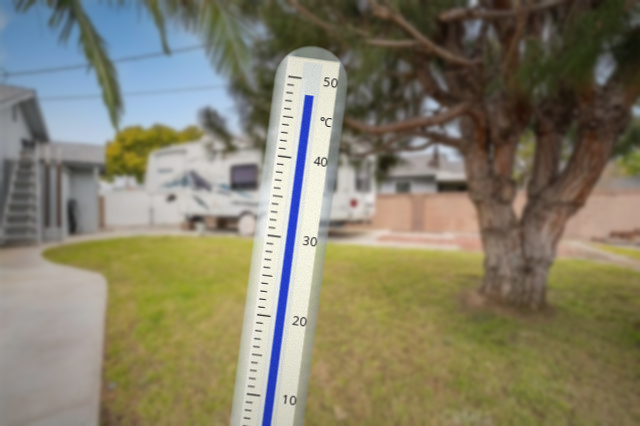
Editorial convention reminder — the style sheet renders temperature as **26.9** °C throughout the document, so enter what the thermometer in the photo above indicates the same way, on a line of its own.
**48** °C
